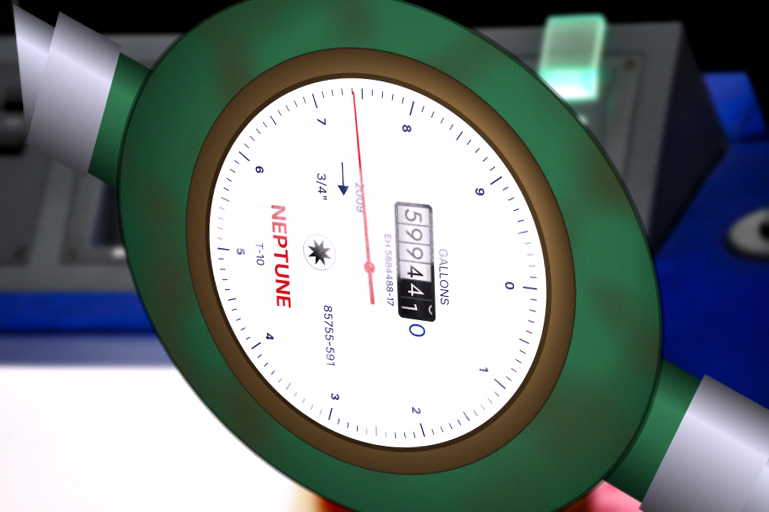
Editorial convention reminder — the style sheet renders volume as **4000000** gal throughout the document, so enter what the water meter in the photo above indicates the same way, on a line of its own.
**5994407.4** gal
